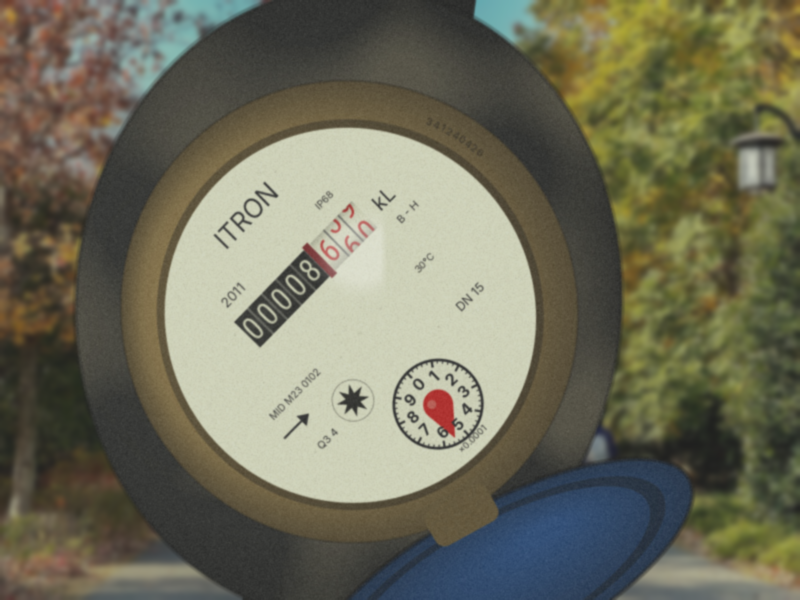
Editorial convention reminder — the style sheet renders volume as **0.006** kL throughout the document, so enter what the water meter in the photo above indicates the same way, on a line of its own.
**8.6595** kL
